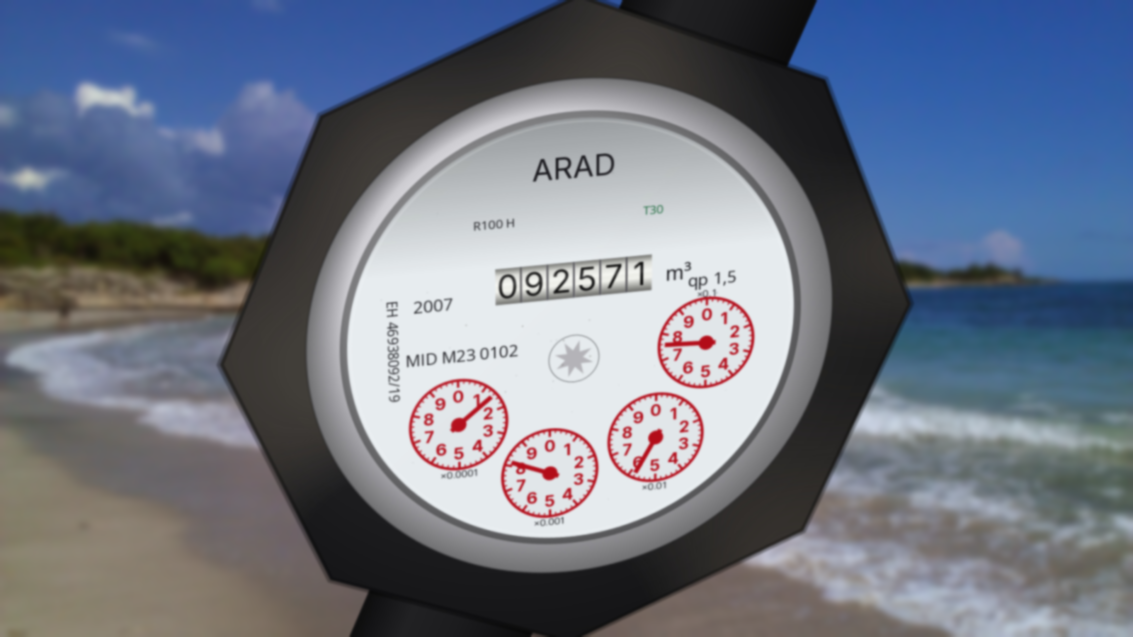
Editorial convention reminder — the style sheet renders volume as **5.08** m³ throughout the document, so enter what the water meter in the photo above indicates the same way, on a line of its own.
**92571.7581** m³
